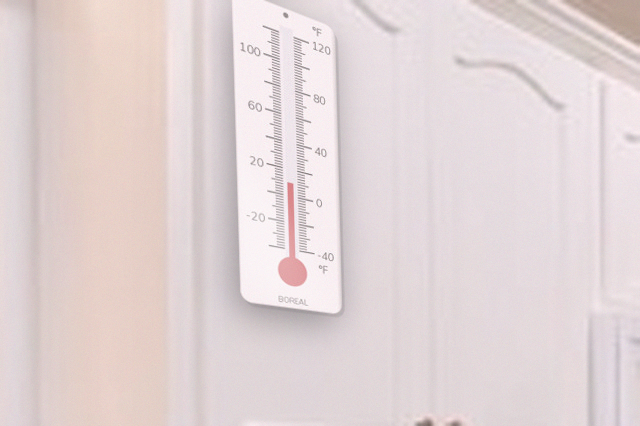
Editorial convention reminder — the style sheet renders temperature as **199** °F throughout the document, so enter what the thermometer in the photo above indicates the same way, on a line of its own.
**10** °F
